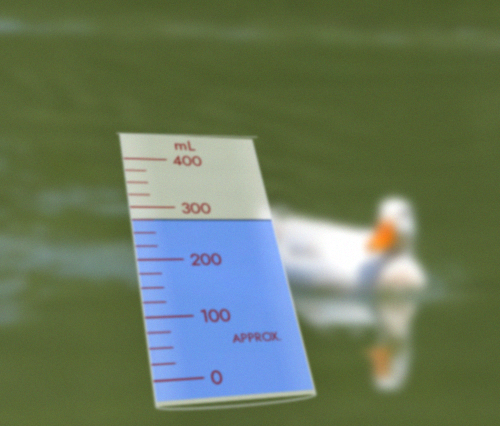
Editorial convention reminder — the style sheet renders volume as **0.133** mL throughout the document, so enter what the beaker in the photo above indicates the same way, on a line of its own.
**275** mL
